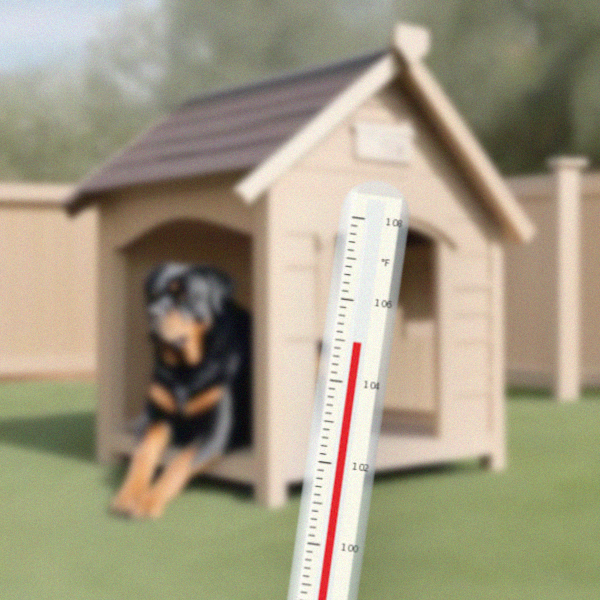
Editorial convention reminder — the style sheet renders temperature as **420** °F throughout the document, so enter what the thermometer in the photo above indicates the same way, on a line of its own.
**105** °F
